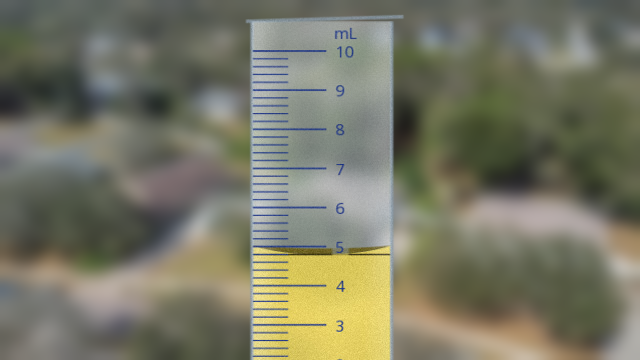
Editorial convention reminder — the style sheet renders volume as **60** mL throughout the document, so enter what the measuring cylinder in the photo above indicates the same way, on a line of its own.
**4.8** mL
